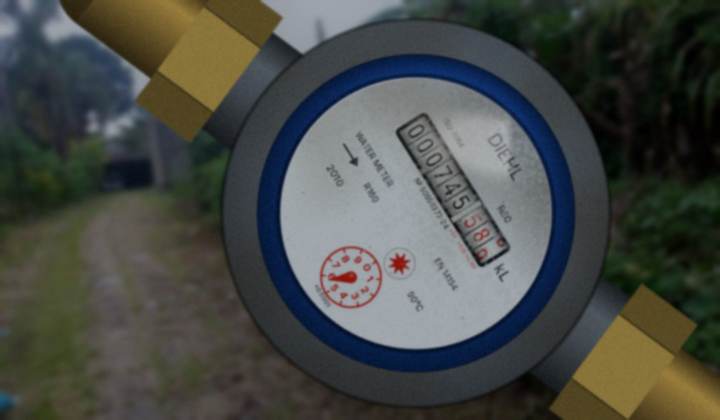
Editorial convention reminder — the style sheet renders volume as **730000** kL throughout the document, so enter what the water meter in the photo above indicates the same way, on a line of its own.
**745.5885** kL
